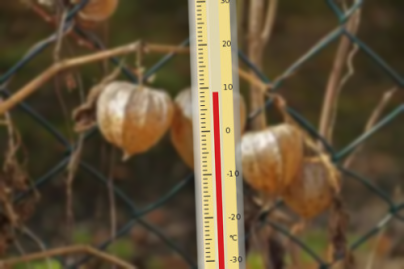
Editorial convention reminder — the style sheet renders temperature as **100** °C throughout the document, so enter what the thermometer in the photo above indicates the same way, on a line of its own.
**9** °C
